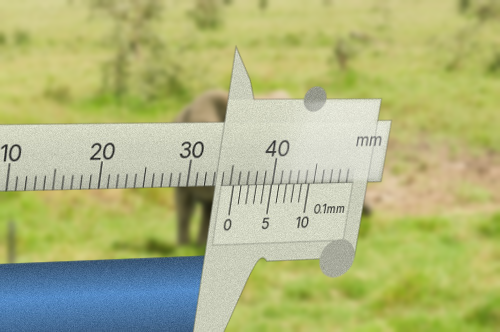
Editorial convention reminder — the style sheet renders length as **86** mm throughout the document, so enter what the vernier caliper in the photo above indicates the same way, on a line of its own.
**35.4** mm
